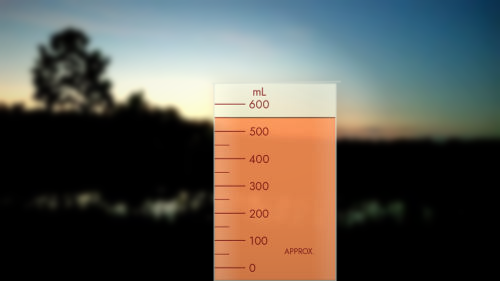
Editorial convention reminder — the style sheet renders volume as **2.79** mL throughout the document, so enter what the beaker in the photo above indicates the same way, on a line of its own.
**550** mL
